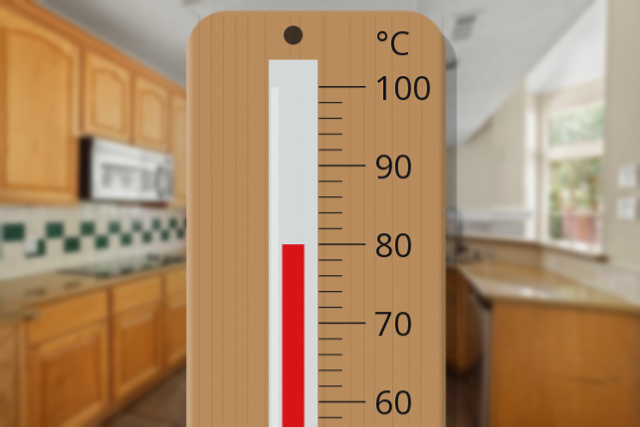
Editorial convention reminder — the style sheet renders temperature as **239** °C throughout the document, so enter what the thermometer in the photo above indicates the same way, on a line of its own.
**80** °C
